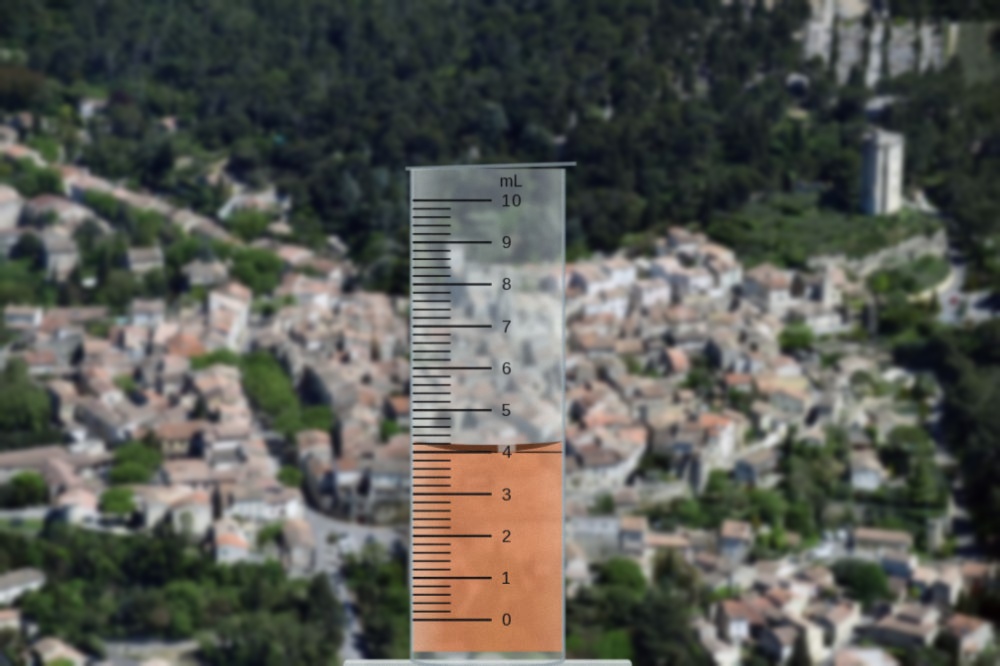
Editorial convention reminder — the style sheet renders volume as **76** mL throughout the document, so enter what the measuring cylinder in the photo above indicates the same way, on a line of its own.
**4** mL
